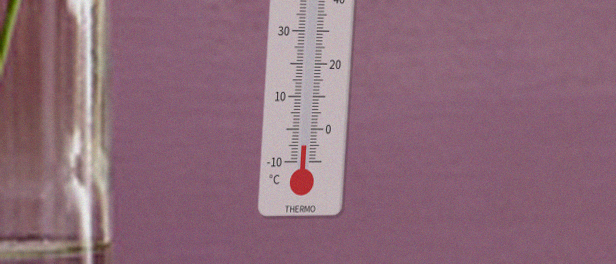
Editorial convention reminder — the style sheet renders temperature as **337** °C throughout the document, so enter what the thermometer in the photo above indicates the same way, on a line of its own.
**-5** °C
